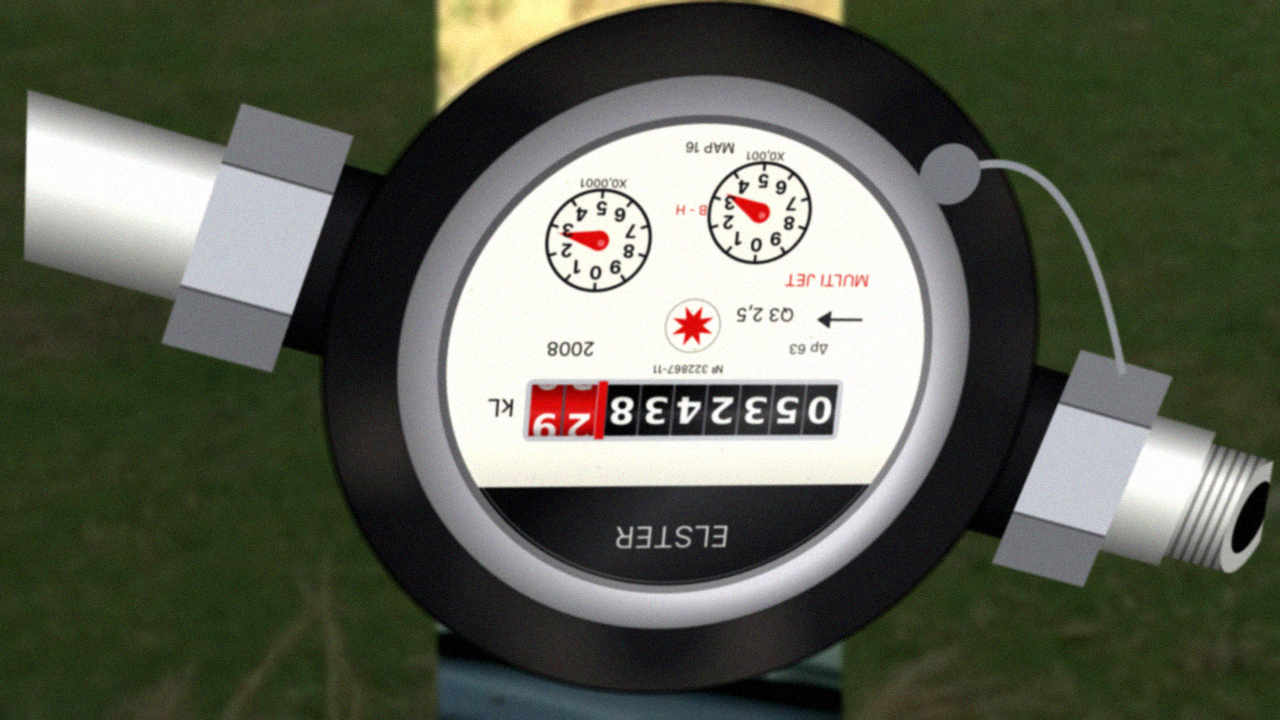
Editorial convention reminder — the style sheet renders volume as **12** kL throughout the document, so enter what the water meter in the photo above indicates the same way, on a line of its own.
**532438.2932** kL
